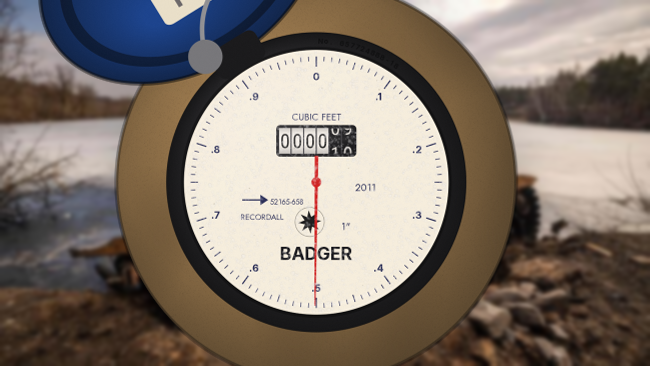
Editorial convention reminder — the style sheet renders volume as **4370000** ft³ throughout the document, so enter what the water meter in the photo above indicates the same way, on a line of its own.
**9.50** ft³
